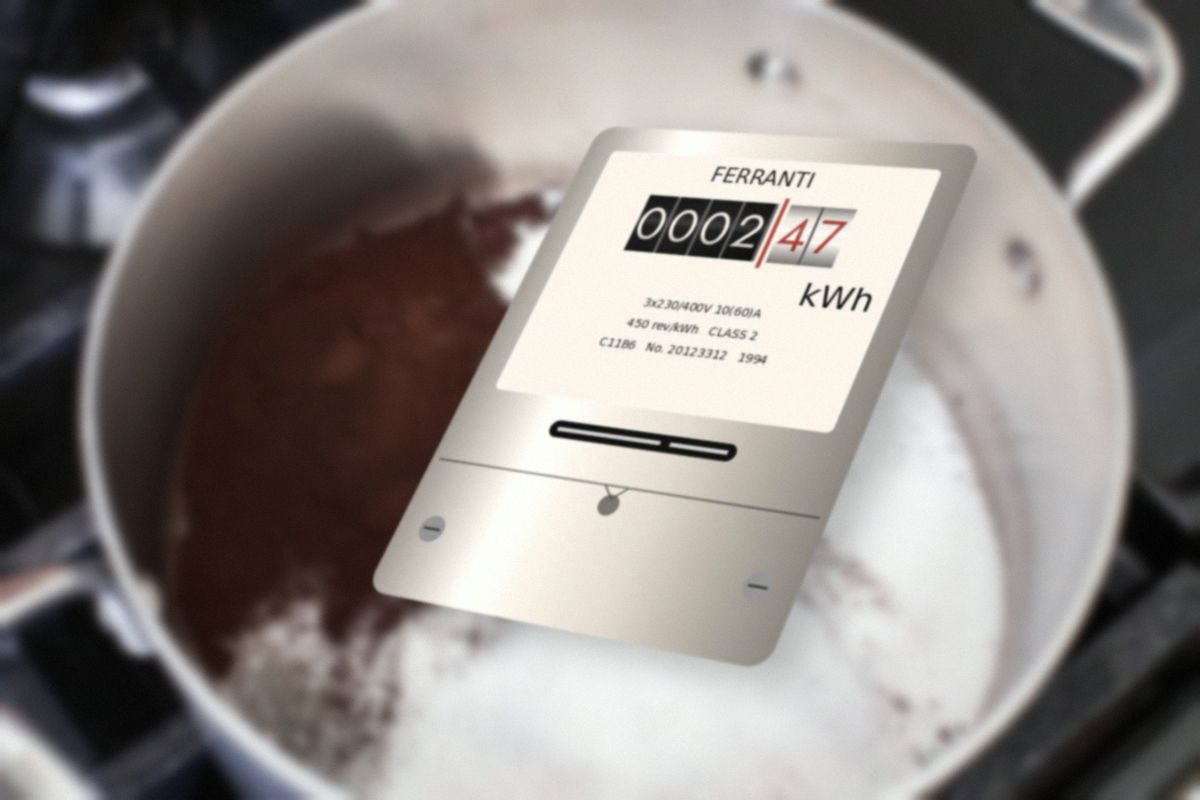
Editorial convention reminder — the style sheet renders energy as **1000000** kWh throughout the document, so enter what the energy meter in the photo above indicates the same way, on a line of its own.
**2.47** kWh
